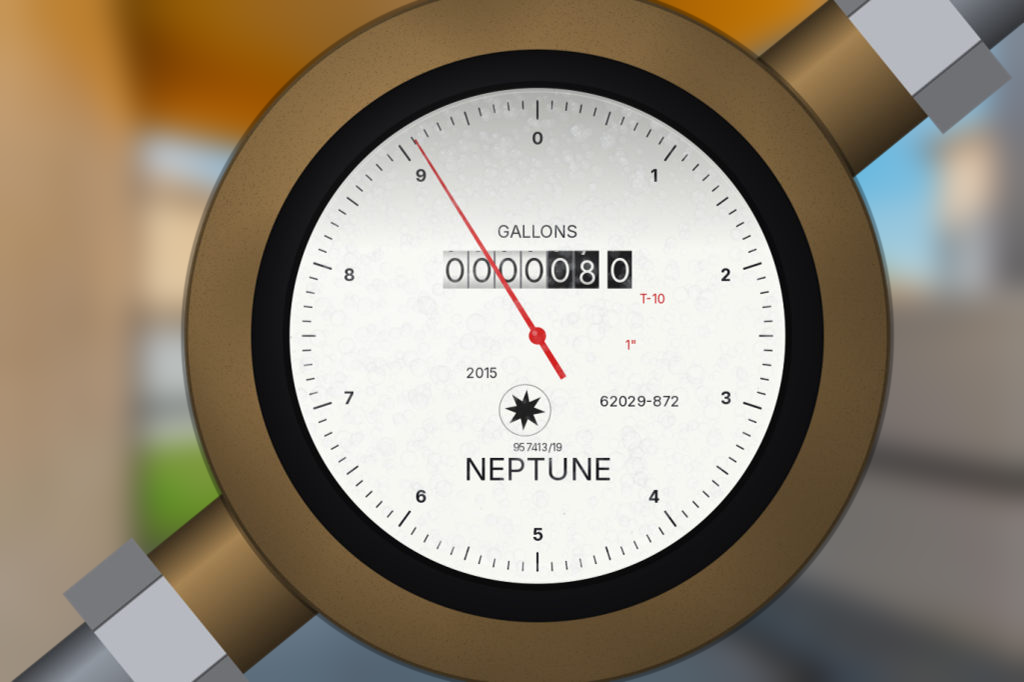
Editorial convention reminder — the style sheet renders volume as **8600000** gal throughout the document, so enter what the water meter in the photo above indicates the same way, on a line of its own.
**79.1** gal
